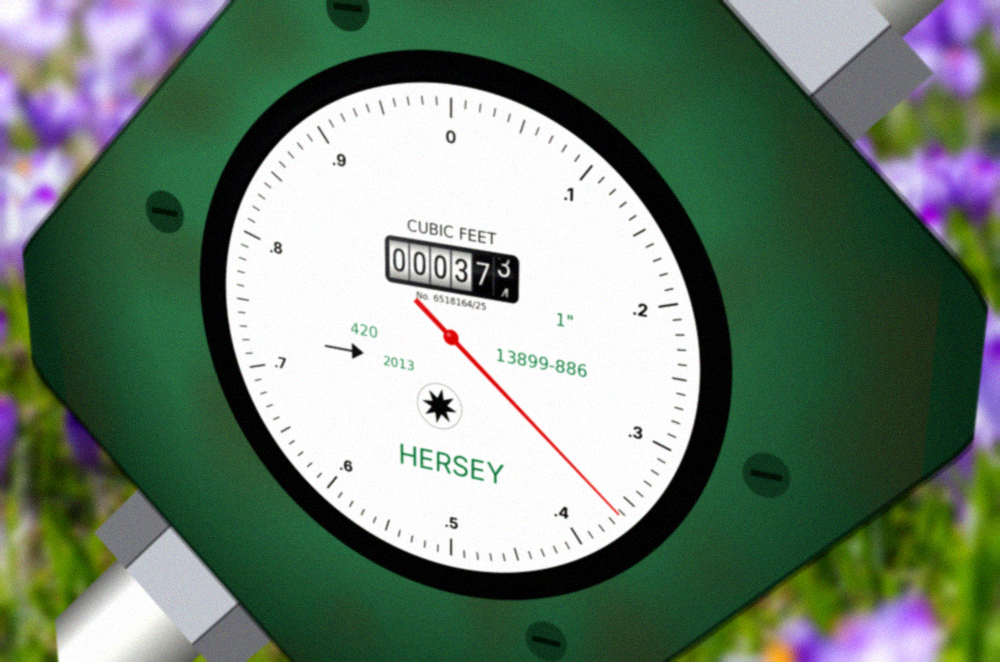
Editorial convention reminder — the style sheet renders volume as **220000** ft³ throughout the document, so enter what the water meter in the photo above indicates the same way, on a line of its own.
**373.36** ft³
